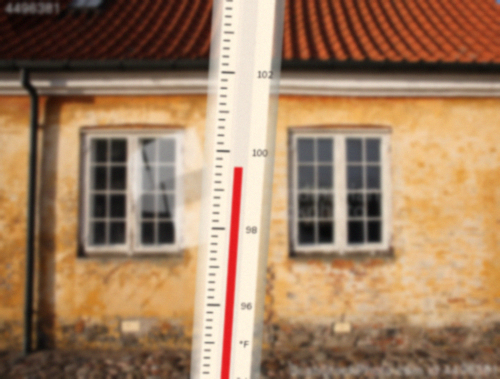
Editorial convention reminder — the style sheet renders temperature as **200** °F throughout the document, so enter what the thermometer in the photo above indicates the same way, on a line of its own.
**99.6** °F
